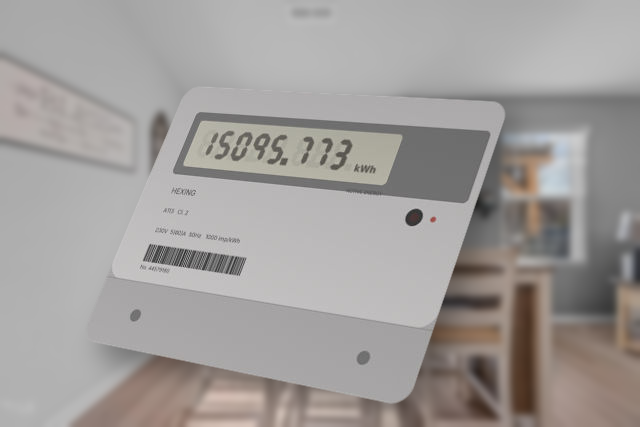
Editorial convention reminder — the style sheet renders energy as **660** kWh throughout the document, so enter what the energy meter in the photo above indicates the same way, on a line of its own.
**15095.773** kWh
